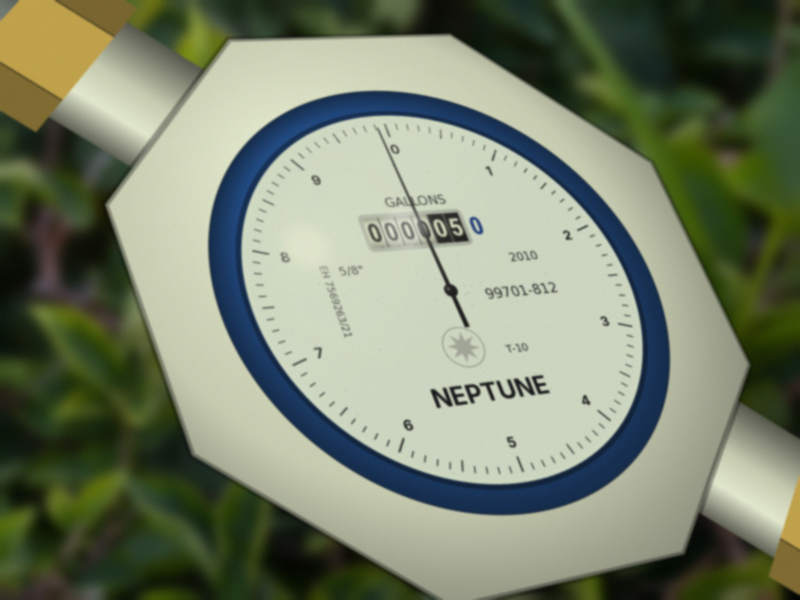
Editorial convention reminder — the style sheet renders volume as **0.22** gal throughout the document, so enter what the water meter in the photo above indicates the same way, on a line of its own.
**49.9** gal
